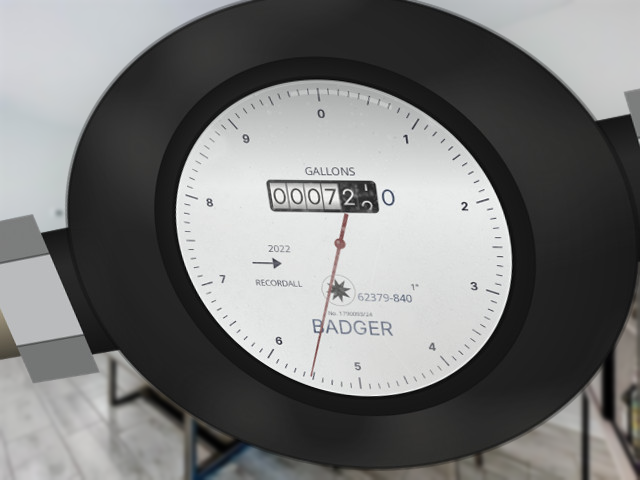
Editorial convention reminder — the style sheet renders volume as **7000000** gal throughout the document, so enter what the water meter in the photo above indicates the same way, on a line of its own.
**7215.5** gal
